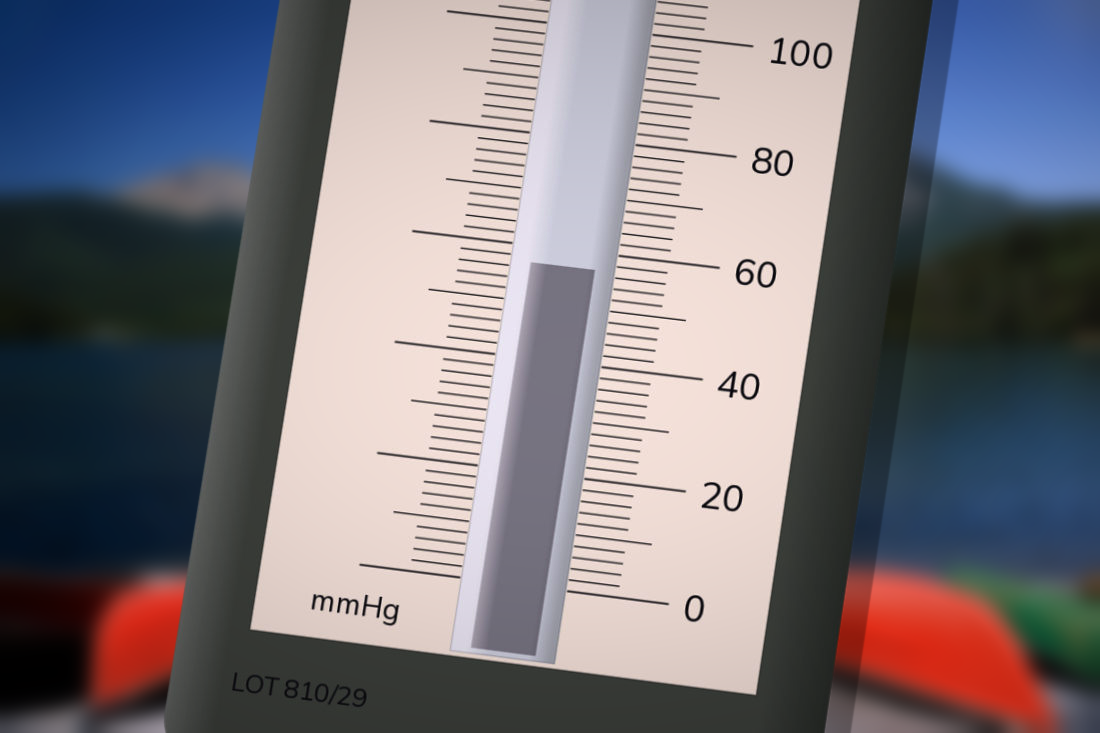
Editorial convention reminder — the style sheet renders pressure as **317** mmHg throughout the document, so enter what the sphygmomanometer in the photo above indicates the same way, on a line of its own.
**57** mmHg
